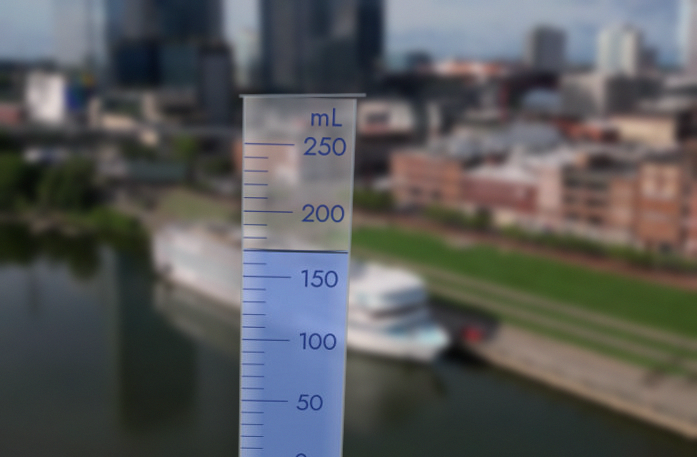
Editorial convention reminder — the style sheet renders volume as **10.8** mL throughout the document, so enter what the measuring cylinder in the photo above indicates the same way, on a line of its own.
**170** mL
